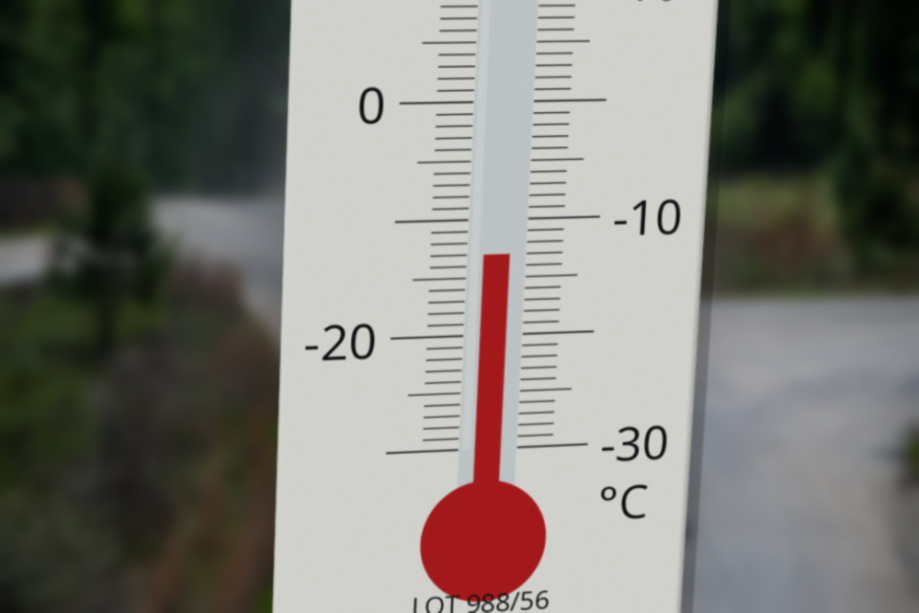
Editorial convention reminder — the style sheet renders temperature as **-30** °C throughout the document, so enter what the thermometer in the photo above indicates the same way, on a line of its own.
**-13** °C
